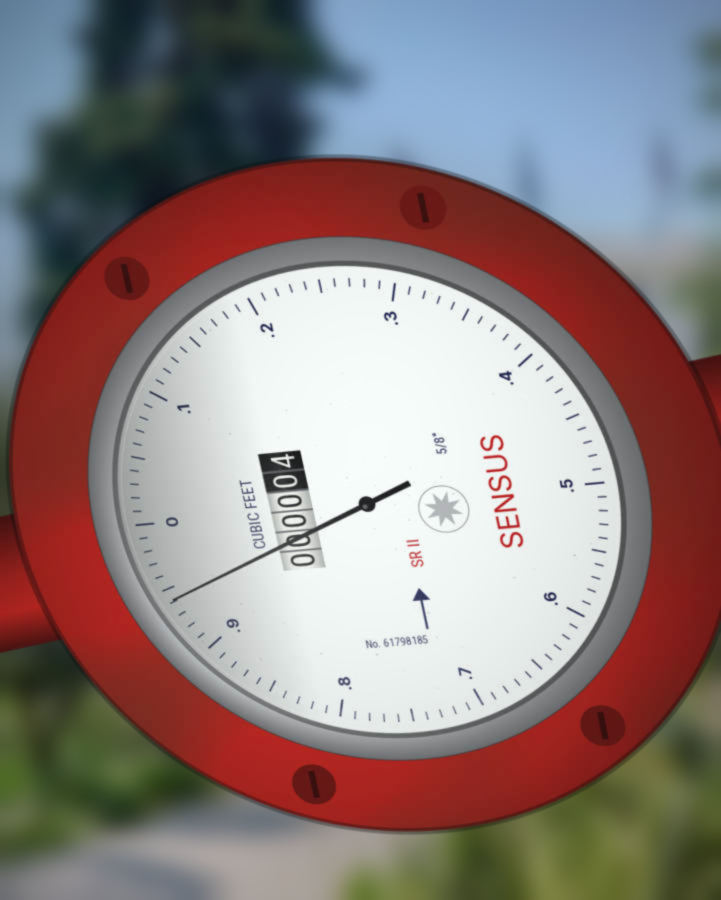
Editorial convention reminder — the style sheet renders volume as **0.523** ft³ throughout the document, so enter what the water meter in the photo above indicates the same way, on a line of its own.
**3.94** ft³
